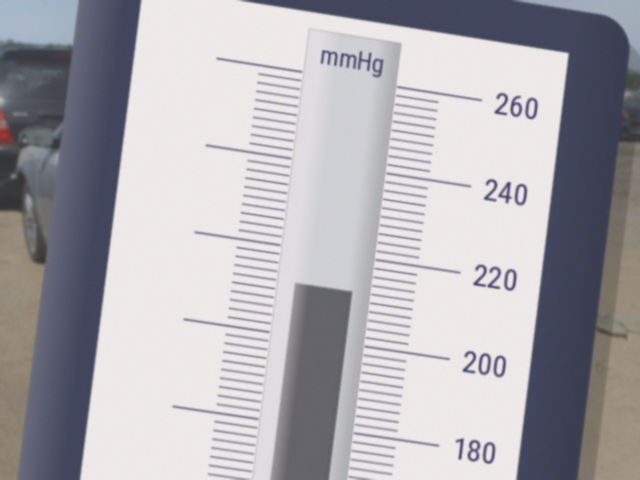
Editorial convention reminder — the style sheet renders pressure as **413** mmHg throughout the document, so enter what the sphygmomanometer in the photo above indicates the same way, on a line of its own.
**212** mmHg
